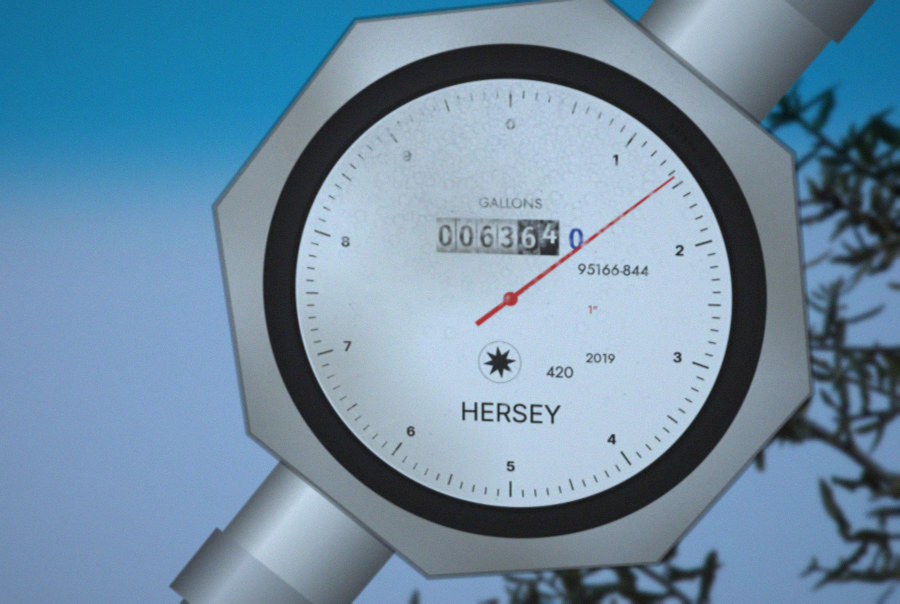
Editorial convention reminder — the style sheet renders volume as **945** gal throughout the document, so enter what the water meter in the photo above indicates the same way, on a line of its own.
**63641.4** gal
